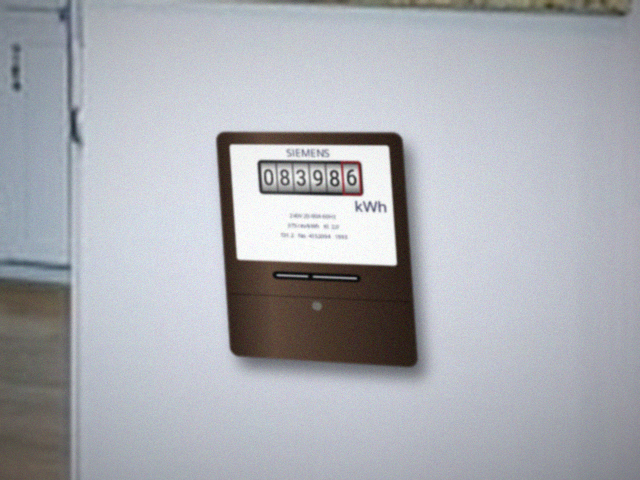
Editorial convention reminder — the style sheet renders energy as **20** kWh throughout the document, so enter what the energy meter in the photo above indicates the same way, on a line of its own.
**8398.6** kWh
